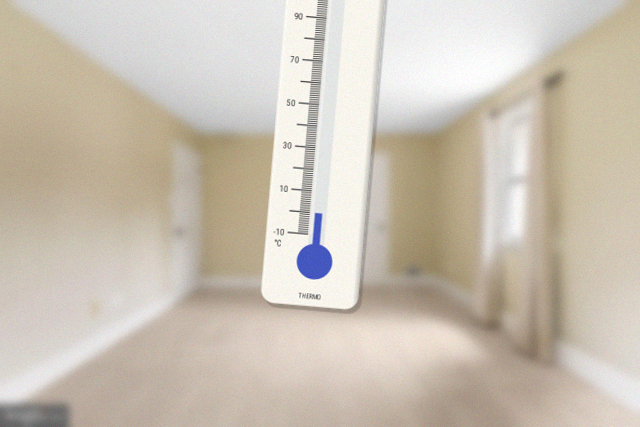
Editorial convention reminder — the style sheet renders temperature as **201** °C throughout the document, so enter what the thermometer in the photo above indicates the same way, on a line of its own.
**0** °C
